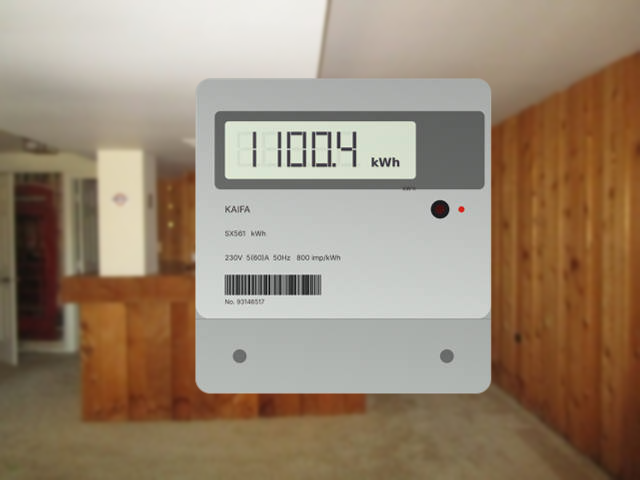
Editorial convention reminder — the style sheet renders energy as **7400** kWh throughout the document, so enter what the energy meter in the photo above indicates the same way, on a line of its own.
**1100.4** kWh
